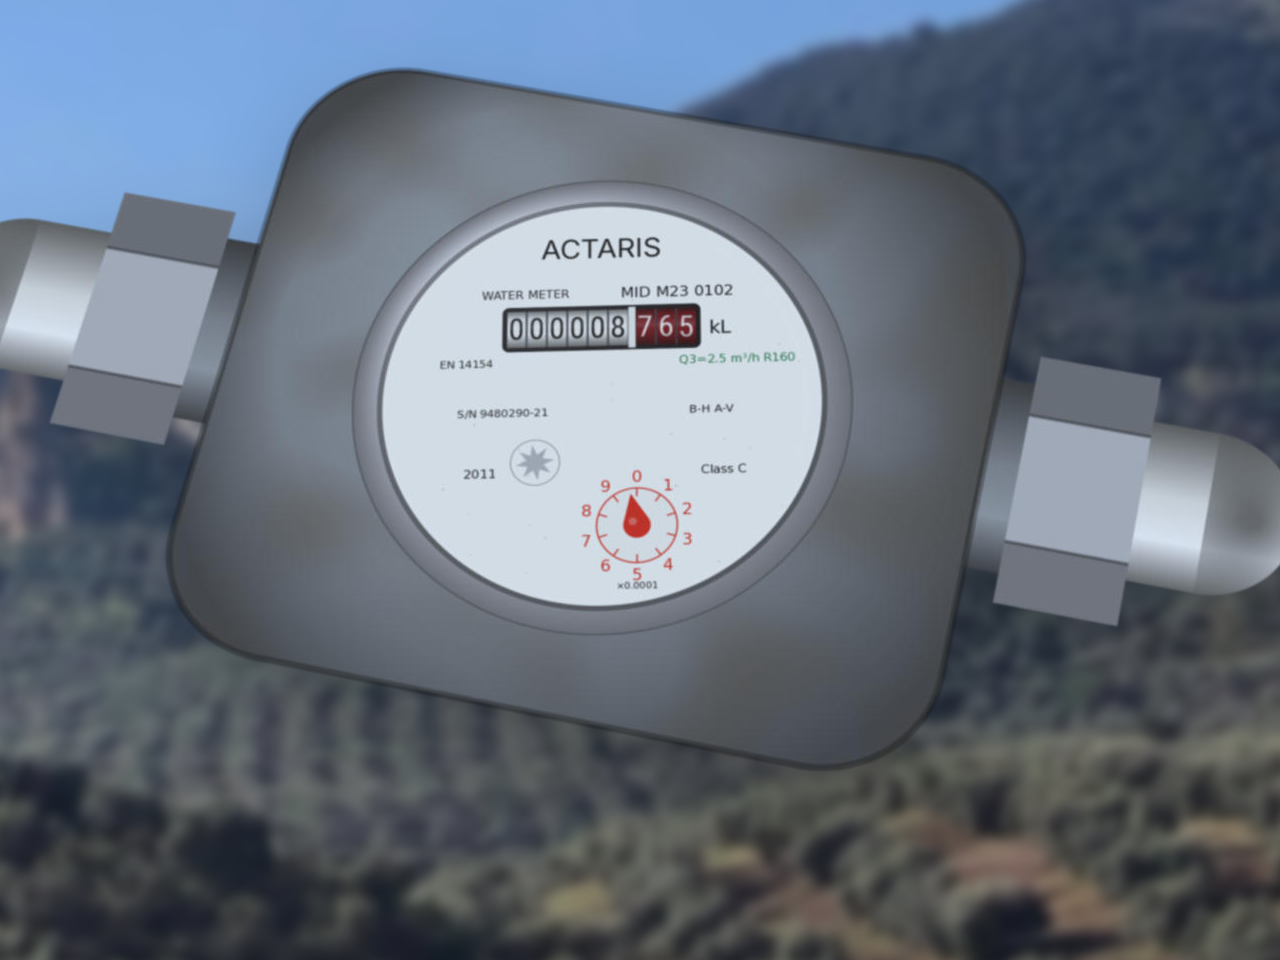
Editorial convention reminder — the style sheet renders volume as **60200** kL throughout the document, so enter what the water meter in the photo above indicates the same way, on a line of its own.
**8.7649** kL
